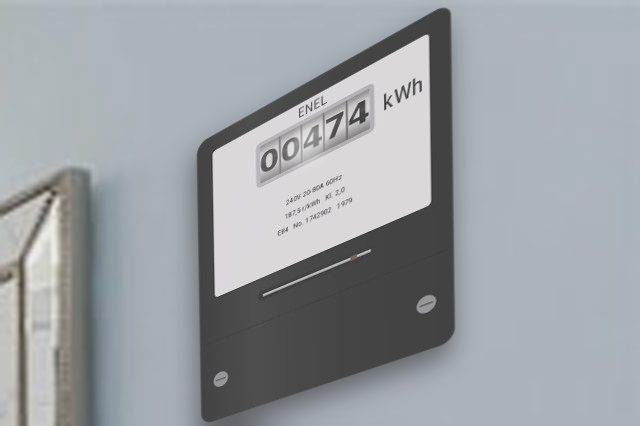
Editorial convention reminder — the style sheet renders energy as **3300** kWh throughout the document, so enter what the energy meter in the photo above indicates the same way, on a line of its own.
**474** kWh
